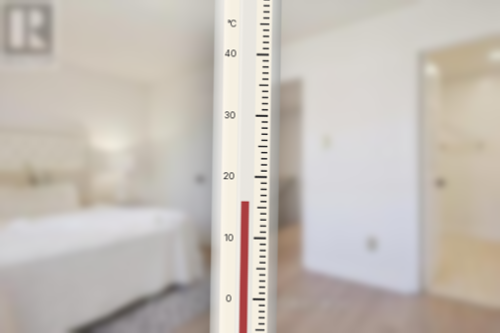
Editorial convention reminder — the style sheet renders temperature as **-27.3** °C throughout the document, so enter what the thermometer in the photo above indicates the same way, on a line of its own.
**16** °C
